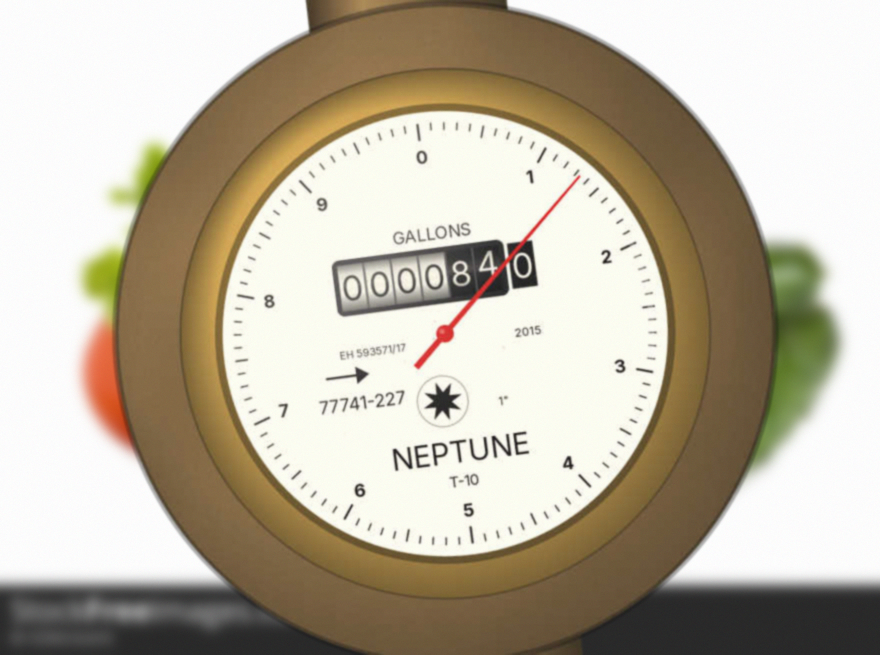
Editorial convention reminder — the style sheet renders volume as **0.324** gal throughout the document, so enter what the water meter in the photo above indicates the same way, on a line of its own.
**841.3** gal
